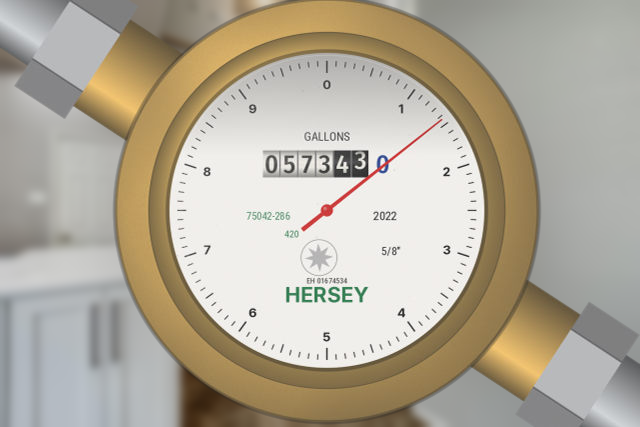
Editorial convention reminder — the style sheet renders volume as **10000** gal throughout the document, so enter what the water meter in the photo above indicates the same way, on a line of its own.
**573431.4** gal
